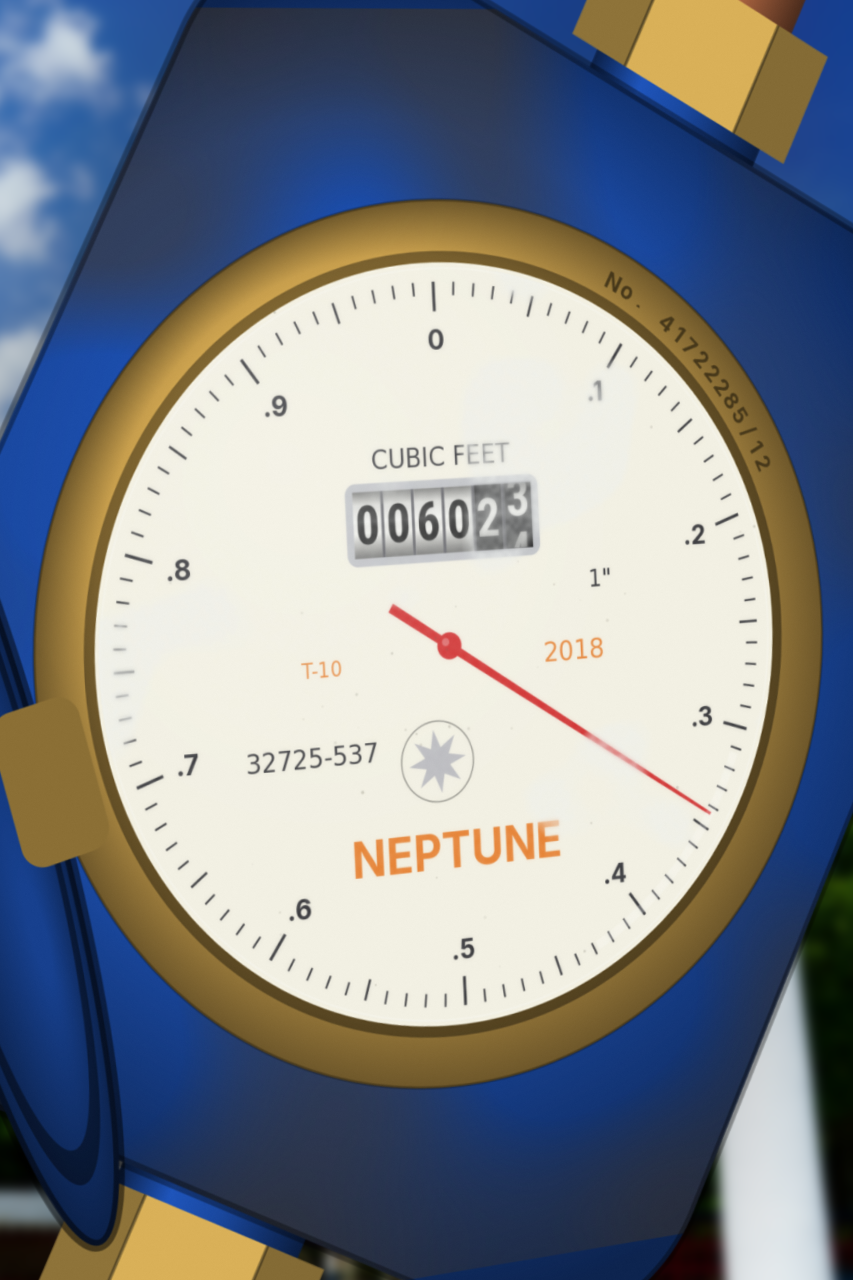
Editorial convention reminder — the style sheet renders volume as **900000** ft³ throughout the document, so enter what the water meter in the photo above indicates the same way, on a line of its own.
**6023.34** ft³
